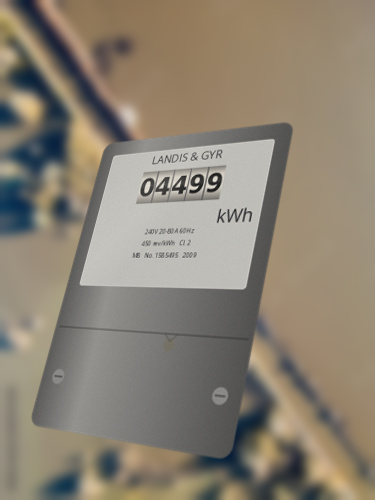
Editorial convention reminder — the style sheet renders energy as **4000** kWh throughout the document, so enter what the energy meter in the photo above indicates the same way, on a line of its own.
**4499** kWh
